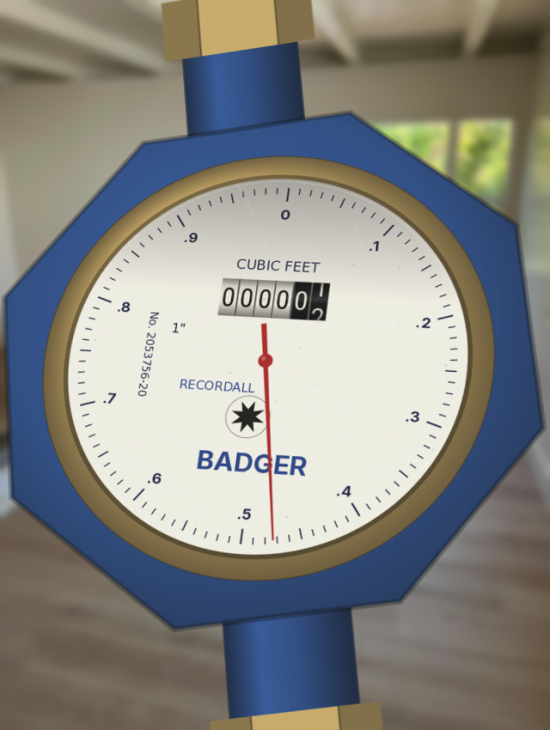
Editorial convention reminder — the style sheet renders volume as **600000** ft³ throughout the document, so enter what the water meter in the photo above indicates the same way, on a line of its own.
**1.47** ft³
